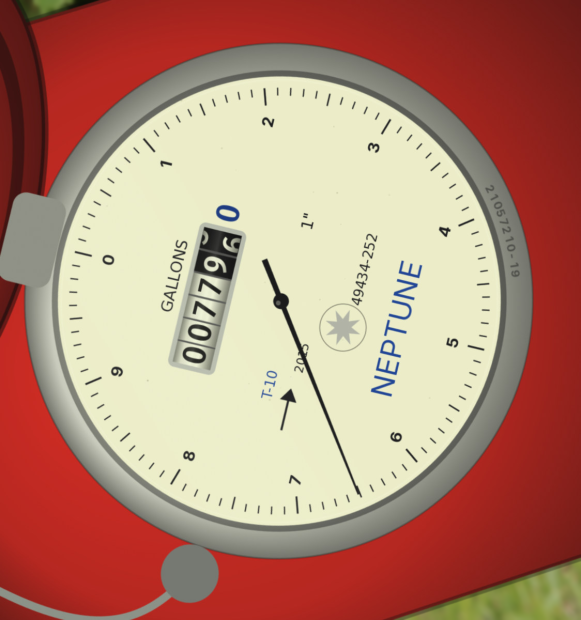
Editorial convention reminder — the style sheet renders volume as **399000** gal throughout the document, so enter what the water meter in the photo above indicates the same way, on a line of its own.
**77956.5** gal
